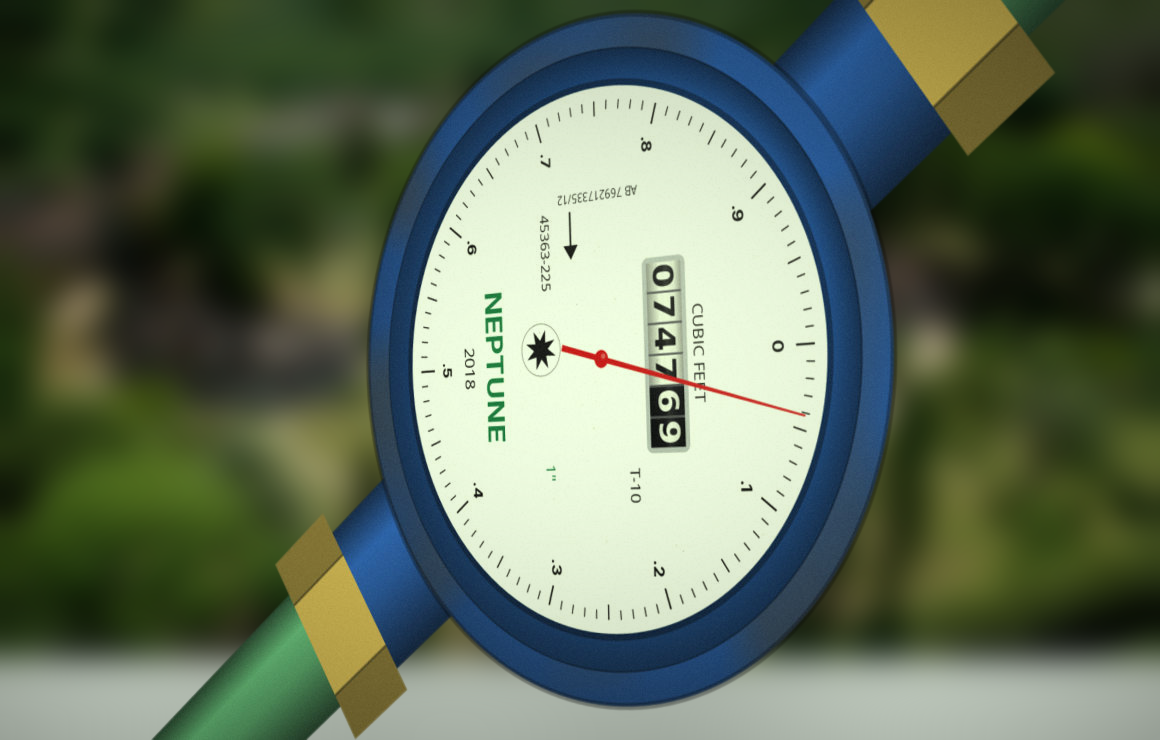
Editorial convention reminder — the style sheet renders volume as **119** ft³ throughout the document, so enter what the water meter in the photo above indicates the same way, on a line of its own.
**74769.04** ft³
